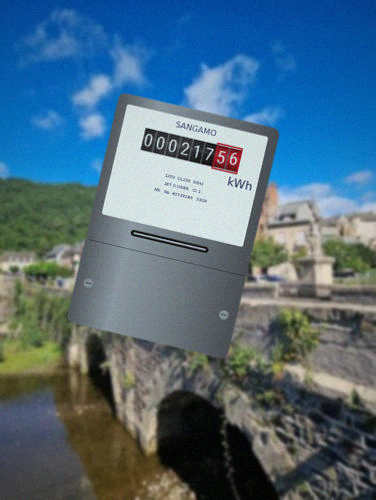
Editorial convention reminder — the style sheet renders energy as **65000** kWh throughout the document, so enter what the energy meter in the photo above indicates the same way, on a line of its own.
**217.56** kWh
